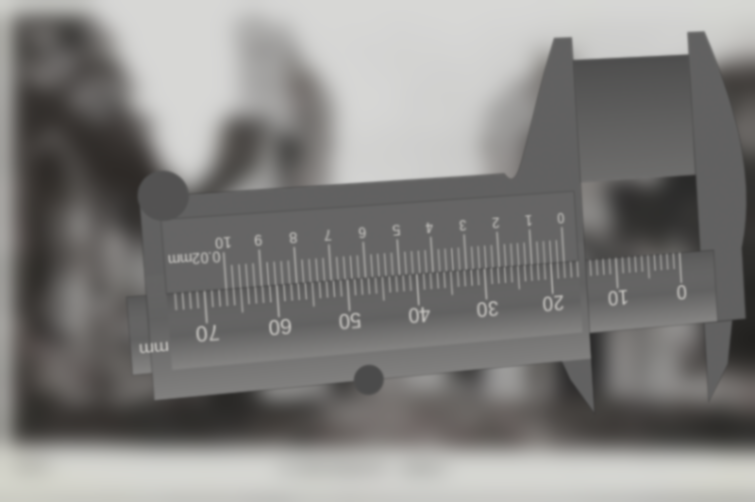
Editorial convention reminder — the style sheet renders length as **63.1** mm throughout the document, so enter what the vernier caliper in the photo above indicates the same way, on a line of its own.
**18.0** mm
